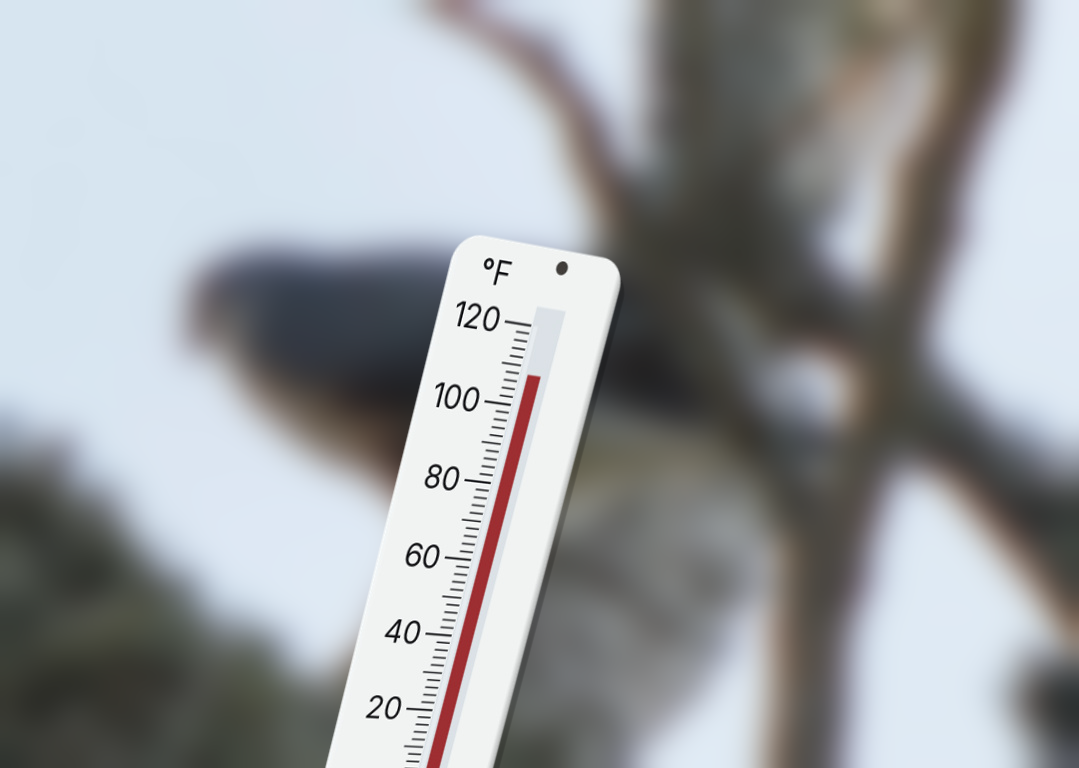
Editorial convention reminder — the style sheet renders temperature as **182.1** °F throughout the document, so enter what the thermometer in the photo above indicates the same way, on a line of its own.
**108** °F
